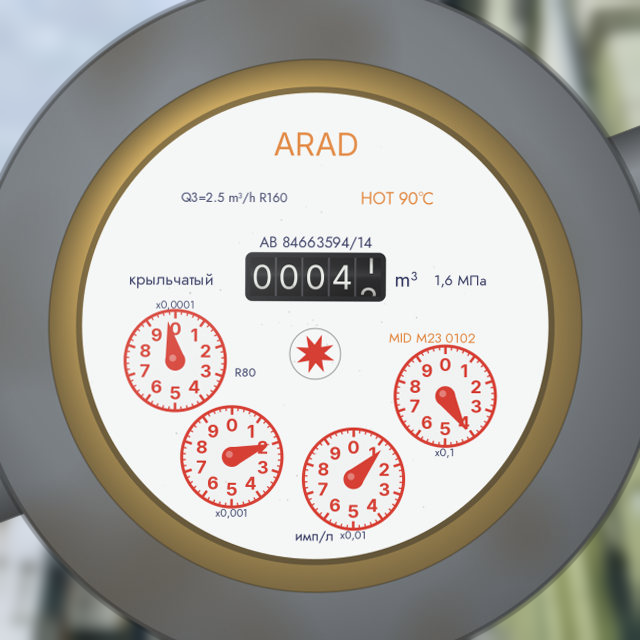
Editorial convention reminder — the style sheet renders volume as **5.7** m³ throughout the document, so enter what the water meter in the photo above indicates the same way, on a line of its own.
**41.4119** m³
